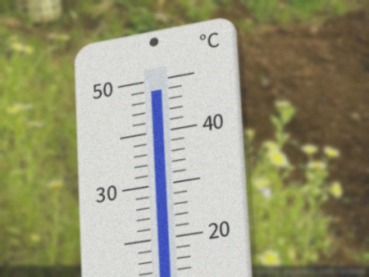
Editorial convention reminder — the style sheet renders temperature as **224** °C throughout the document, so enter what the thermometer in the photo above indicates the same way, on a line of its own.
**48** °C
